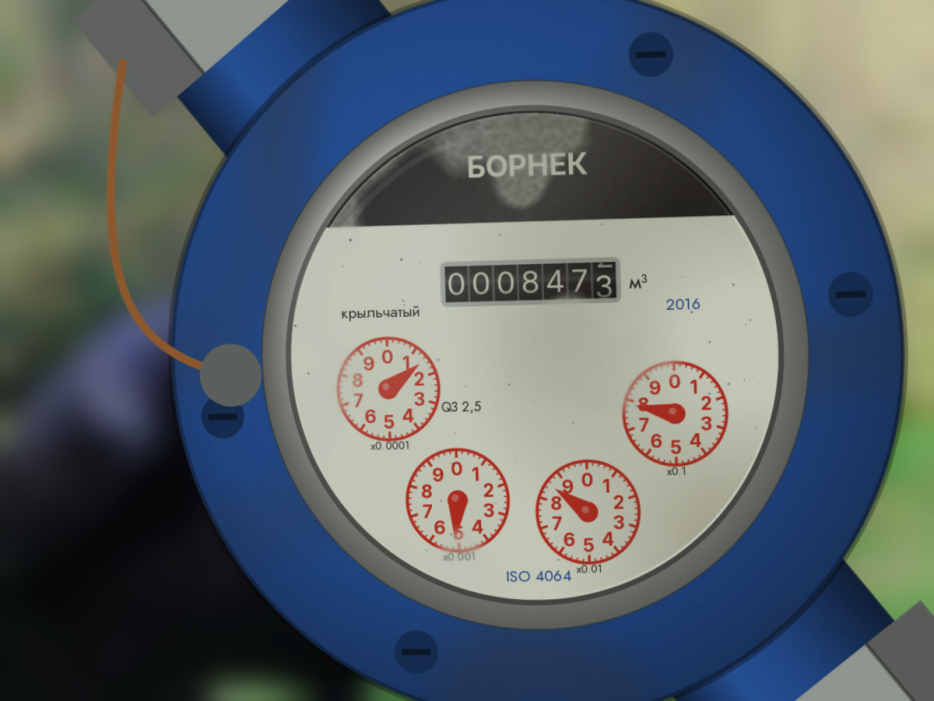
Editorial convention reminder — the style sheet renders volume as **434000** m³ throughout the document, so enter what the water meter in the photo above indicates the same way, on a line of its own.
**8472.7851** m³
